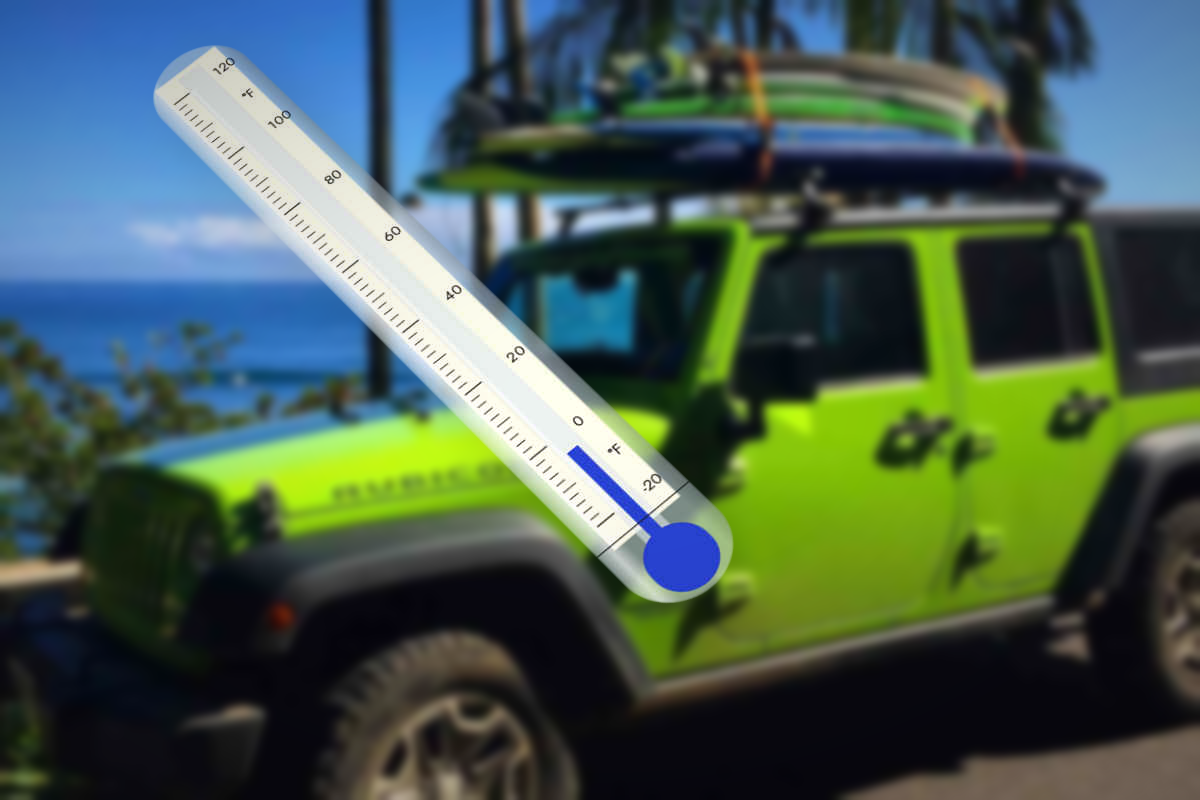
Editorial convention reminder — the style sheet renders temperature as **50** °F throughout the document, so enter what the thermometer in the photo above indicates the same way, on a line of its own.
**-4** °F
